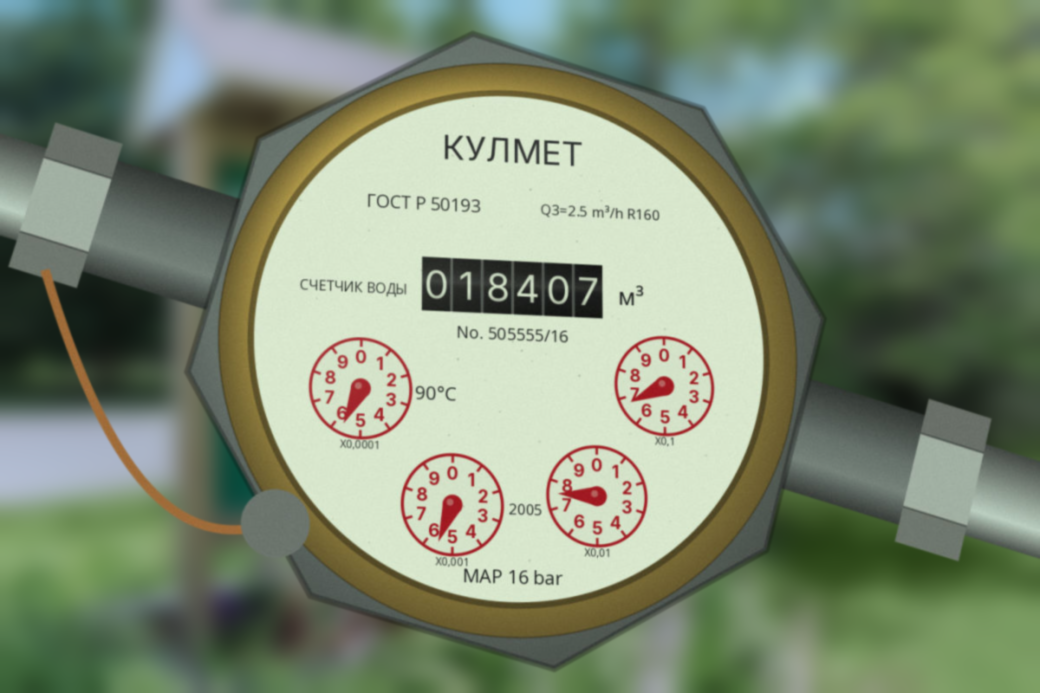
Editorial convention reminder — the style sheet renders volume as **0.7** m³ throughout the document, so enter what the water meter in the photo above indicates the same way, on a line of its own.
**18407.6755** m³
